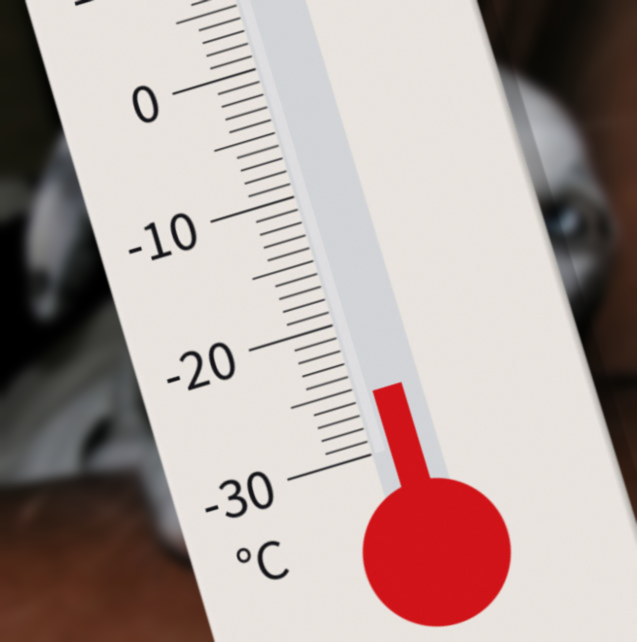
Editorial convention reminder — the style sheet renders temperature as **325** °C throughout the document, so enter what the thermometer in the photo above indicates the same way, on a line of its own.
**-25.5** °C
